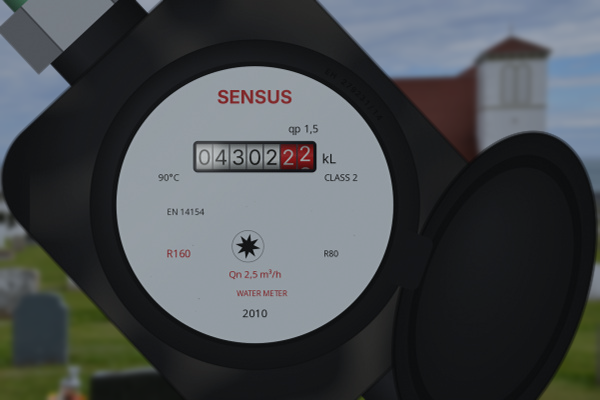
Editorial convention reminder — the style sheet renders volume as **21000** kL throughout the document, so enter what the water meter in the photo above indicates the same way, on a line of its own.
**4302.22** kL
